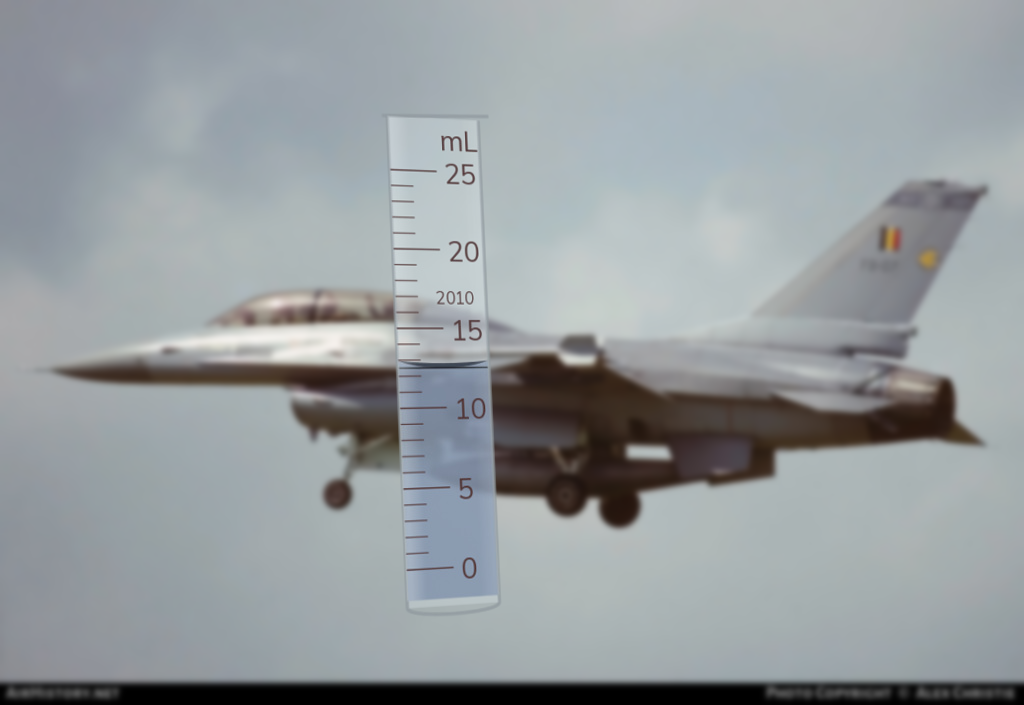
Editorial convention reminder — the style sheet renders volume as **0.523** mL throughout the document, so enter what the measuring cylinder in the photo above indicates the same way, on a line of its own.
**12.5** mL
